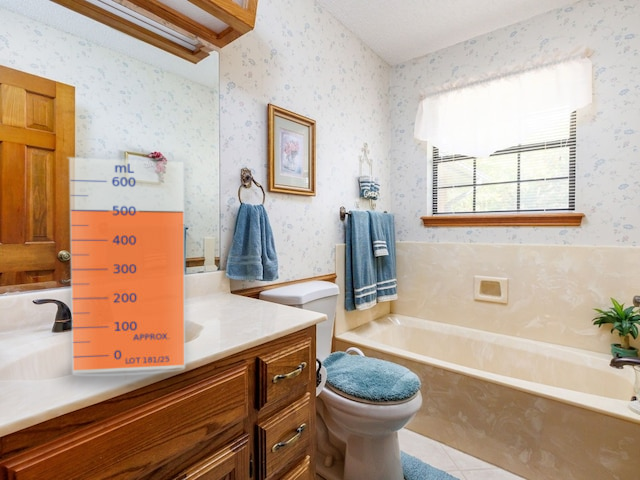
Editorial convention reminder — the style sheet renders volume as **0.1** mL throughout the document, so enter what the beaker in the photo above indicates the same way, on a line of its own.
**500** mL
